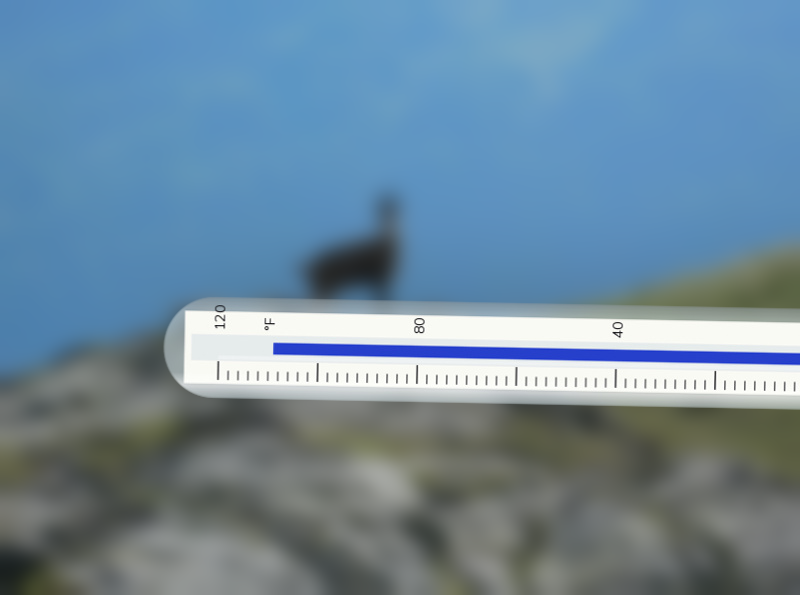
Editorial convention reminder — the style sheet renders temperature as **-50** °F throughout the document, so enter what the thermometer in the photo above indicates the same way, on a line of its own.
**109** °F
